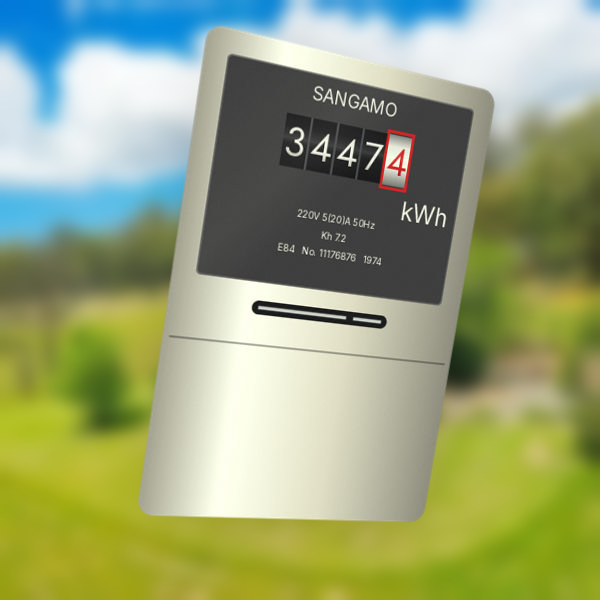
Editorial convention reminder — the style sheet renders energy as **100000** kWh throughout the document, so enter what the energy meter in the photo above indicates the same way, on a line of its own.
**3447.4** kWh
